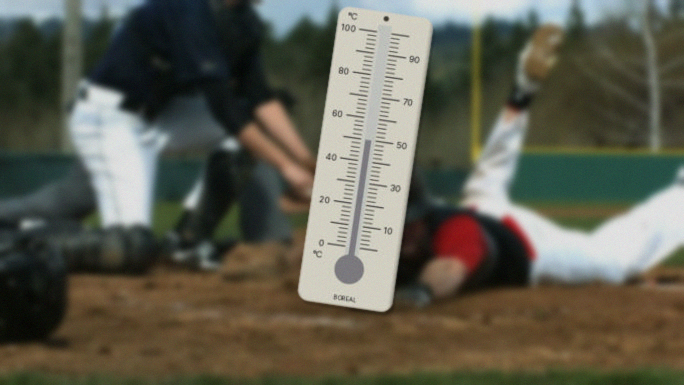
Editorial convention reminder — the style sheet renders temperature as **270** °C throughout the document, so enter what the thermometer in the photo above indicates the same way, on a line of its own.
**50** °C
